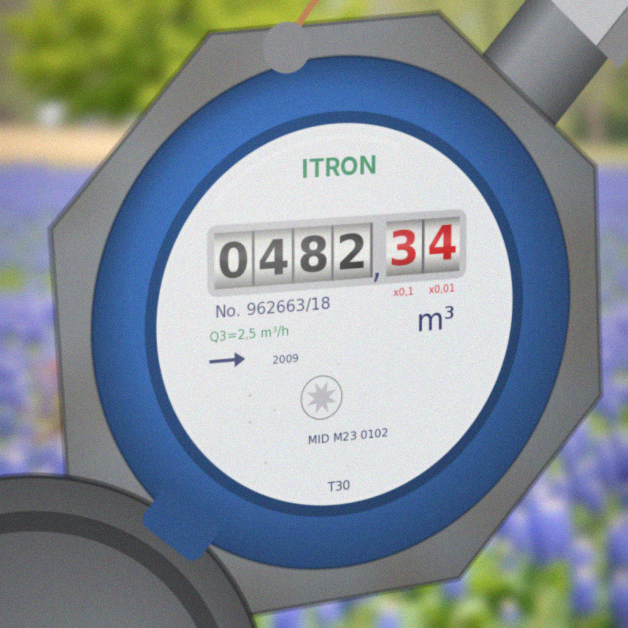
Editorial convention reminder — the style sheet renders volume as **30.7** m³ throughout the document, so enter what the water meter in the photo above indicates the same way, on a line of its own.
**482.34** m³
